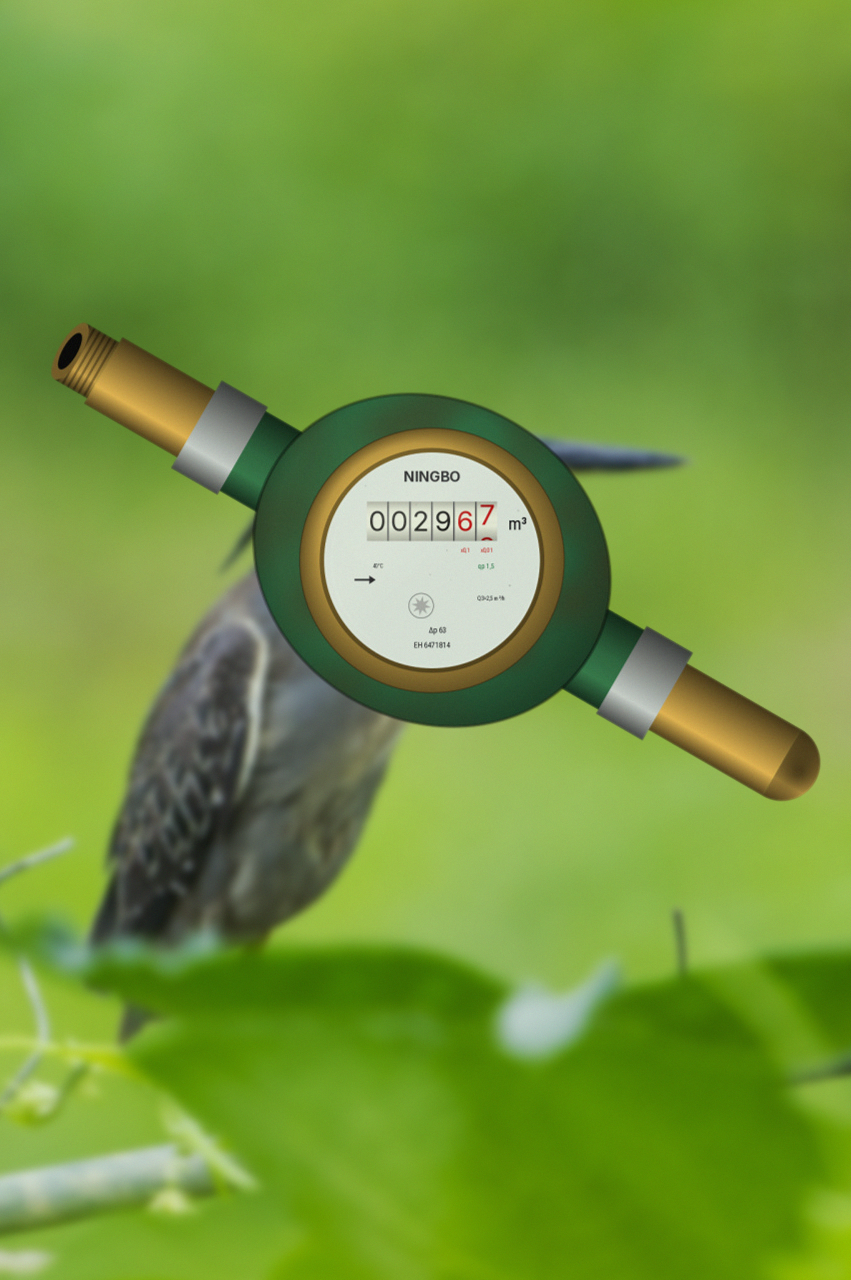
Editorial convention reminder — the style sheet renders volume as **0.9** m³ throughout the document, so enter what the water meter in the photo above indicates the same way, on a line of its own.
**29.67** m³
